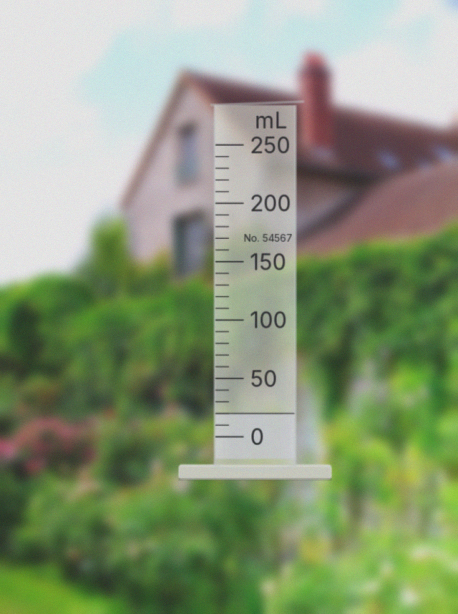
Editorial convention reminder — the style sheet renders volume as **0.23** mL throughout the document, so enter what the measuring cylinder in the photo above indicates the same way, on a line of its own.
**20** mL
